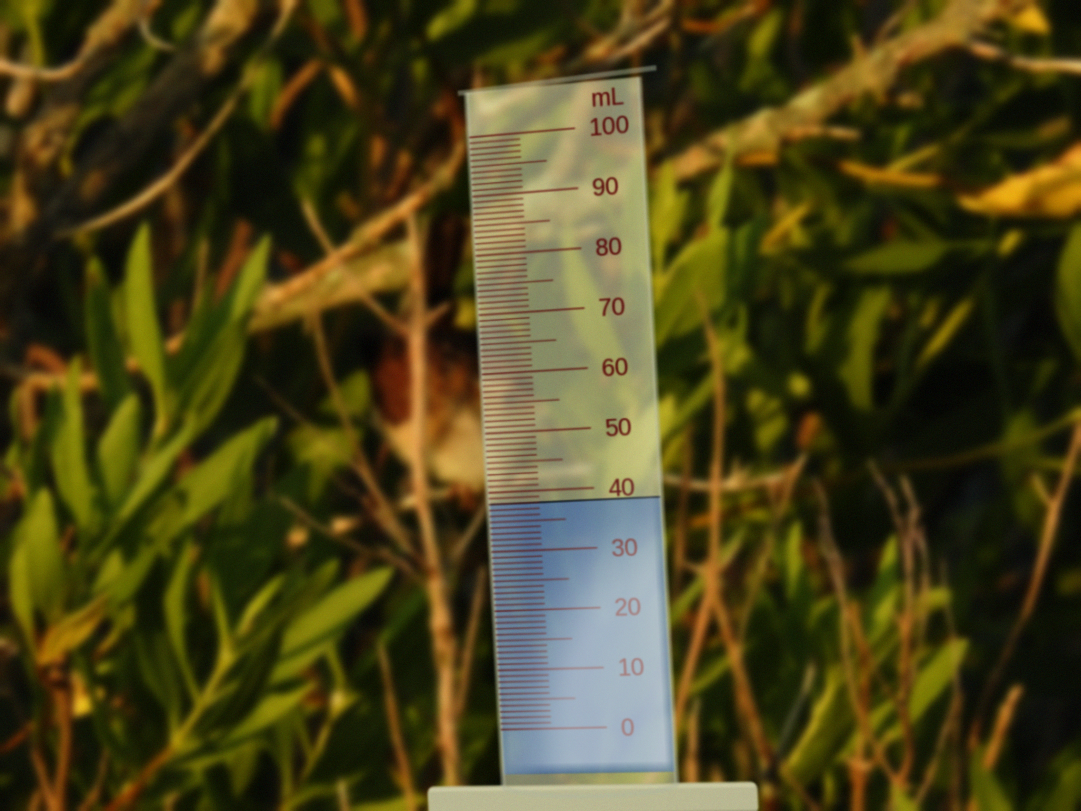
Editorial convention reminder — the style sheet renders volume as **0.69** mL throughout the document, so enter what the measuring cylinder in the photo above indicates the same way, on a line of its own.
**38** mL
